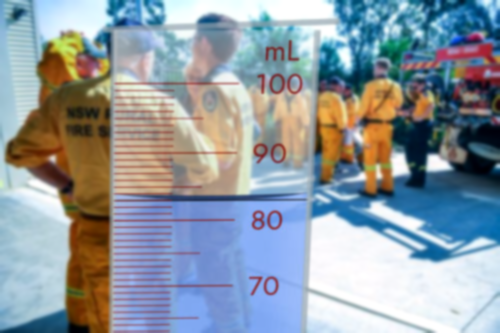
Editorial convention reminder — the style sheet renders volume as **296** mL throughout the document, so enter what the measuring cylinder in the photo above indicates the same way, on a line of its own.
**83** mL
